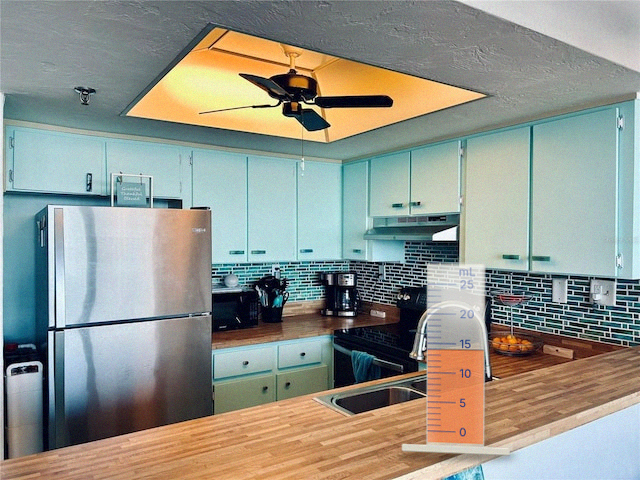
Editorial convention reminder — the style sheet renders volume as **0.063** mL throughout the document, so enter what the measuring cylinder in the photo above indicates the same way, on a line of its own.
**14** mL
